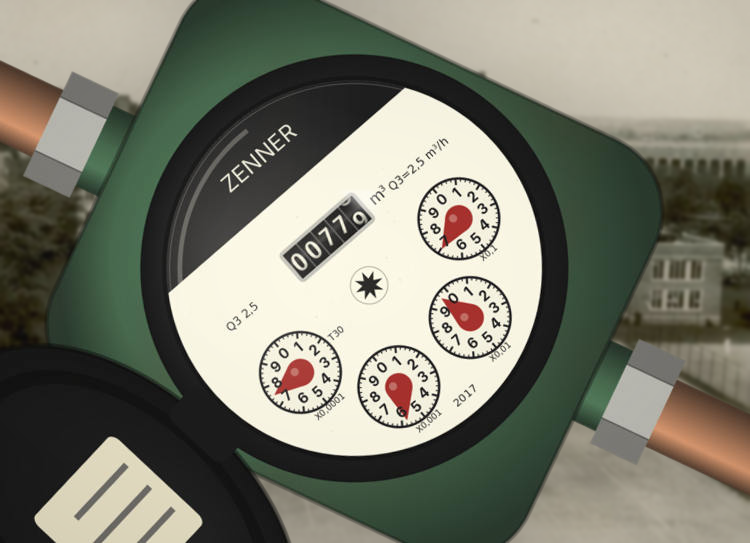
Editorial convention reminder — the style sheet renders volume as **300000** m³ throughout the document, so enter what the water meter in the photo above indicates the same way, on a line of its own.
**778.6957** m³
